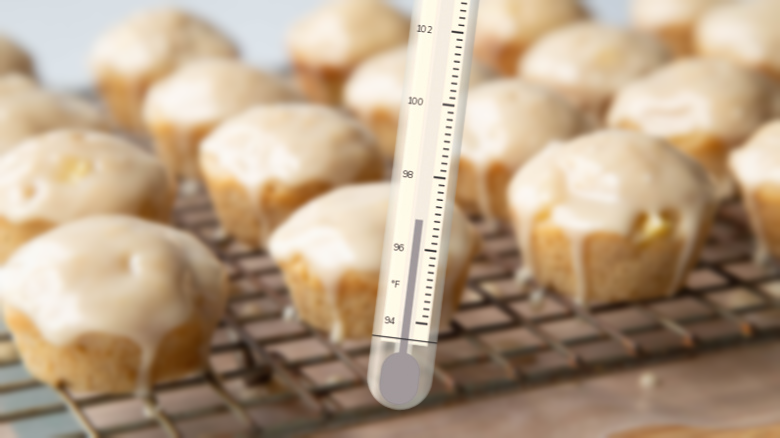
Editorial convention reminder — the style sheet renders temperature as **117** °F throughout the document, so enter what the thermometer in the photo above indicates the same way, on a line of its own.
**96.8** °F
